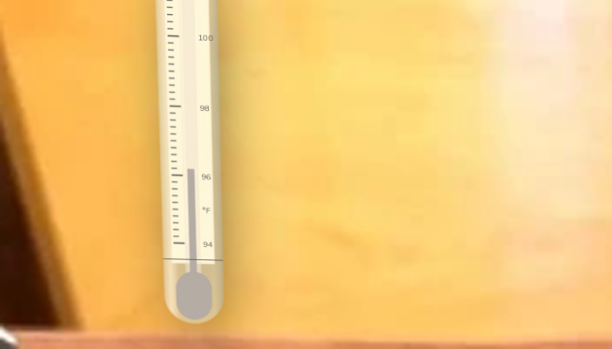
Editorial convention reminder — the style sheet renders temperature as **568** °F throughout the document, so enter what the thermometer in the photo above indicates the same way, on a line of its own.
**96.2** °F
